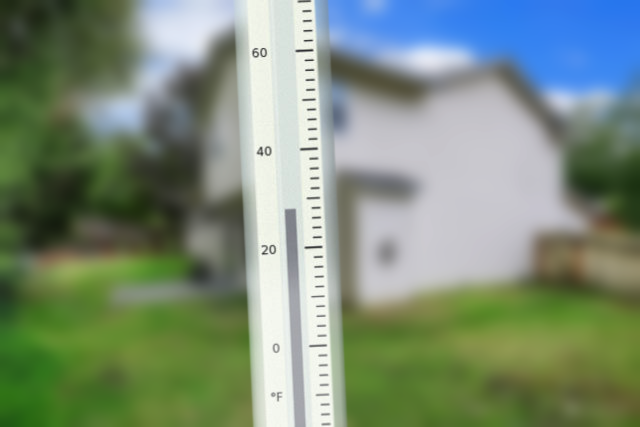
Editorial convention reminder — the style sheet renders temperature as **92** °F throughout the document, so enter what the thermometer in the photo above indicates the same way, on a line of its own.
**28** °F
